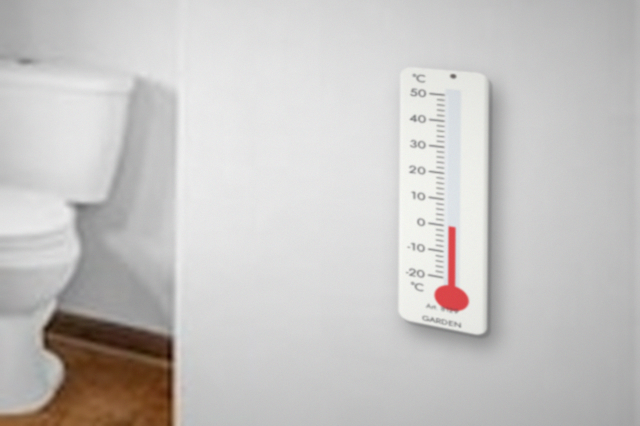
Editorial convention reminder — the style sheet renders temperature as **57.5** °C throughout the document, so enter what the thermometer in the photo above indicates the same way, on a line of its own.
**0** °C
